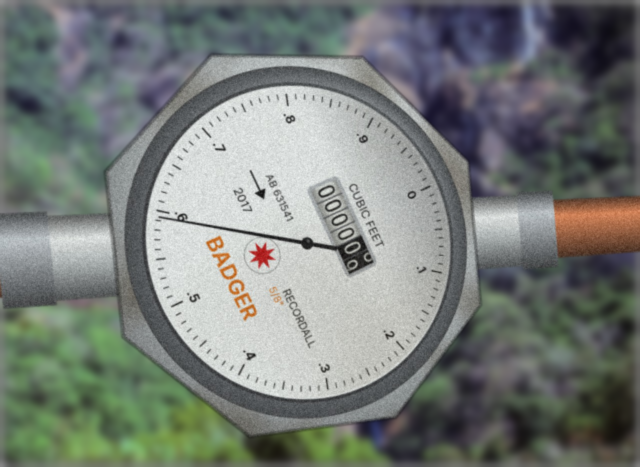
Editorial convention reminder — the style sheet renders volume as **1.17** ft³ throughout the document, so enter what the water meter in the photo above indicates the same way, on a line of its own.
**8.59** ft³
